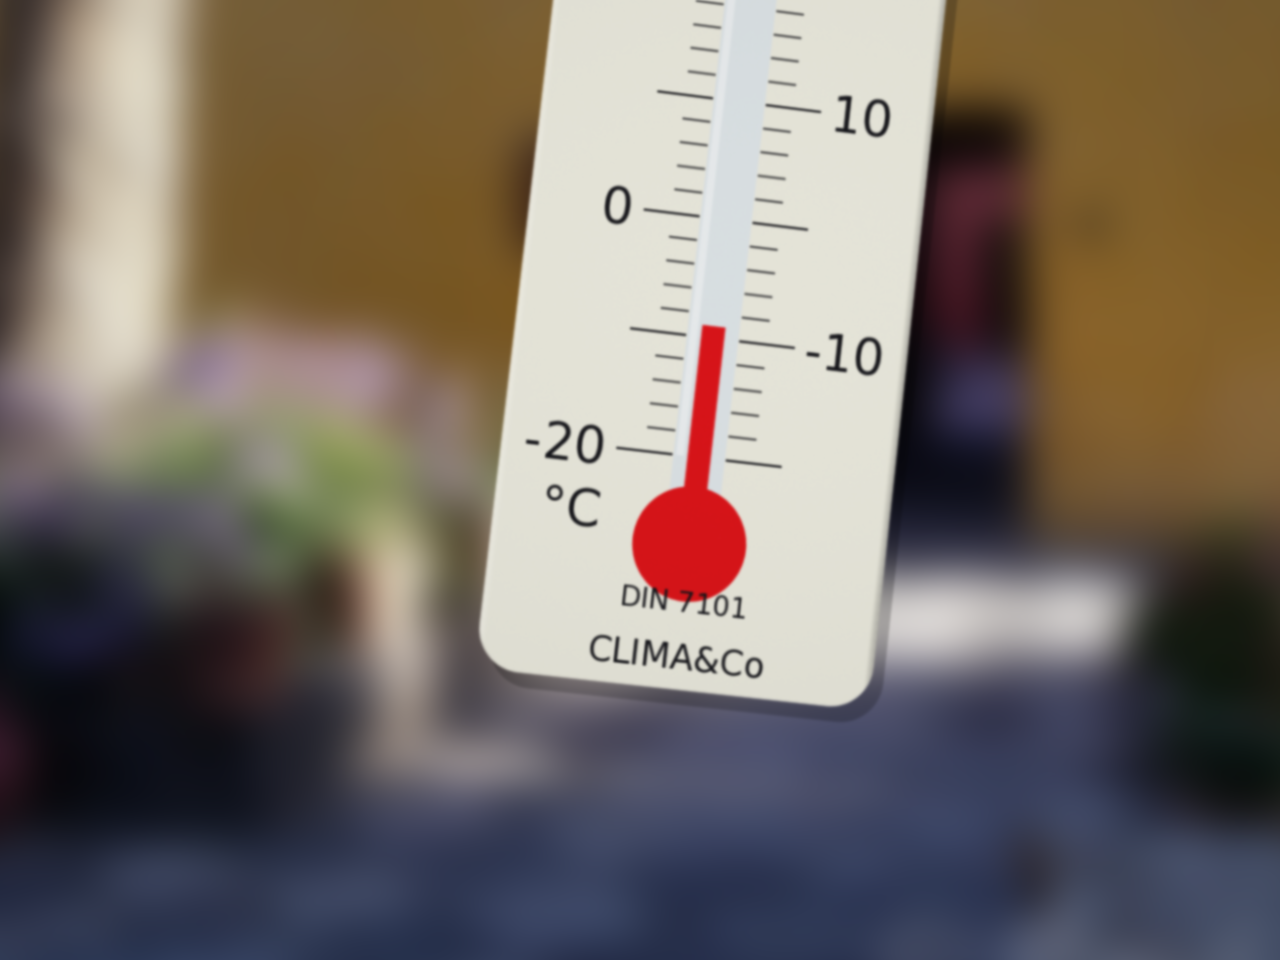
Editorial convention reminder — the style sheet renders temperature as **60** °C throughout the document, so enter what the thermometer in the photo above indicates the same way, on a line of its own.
**-9** °C
